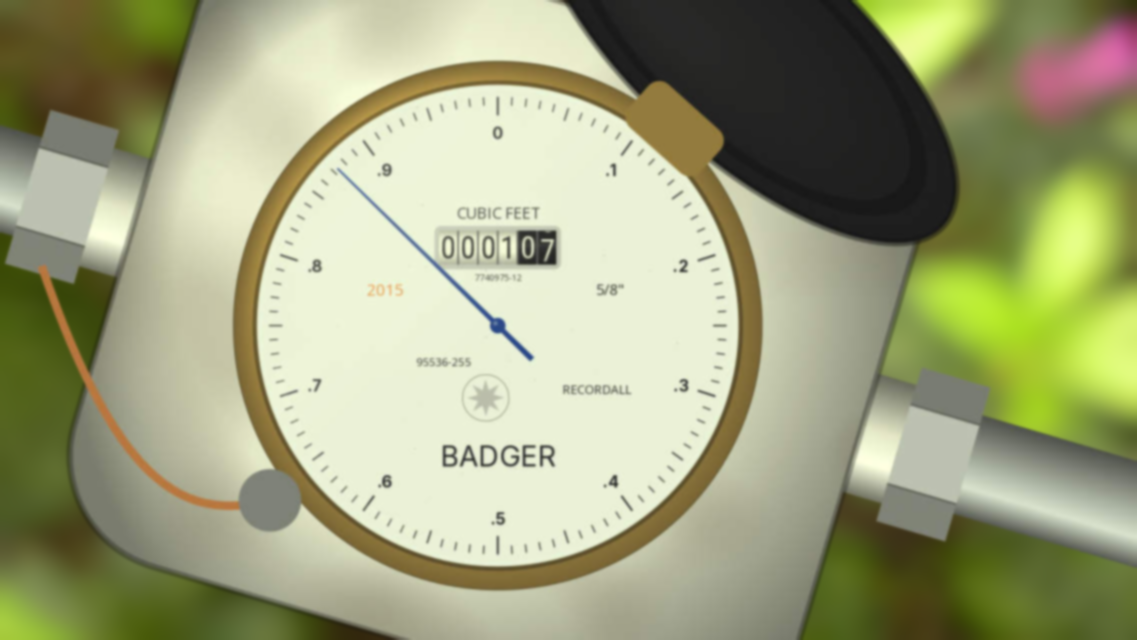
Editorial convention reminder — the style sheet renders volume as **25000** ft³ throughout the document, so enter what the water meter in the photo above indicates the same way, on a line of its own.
**106.87** ft³
